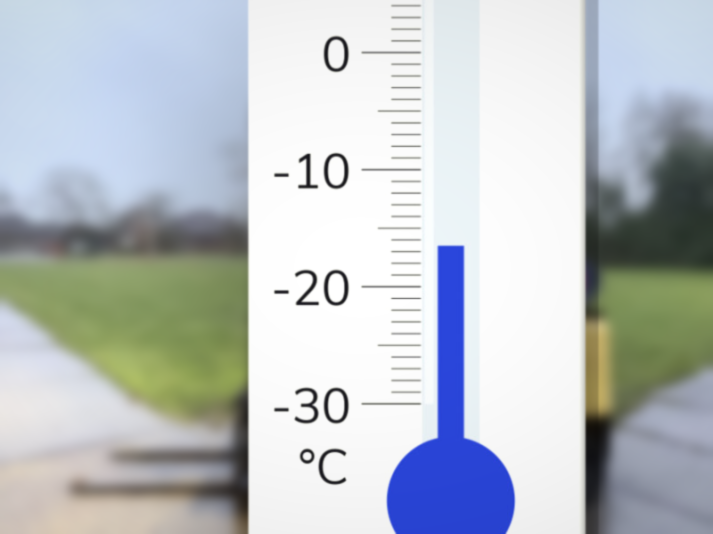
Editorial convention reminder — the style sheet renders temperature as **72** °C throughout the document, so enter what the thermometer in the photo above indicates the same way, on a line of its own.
**-16.5** °C
